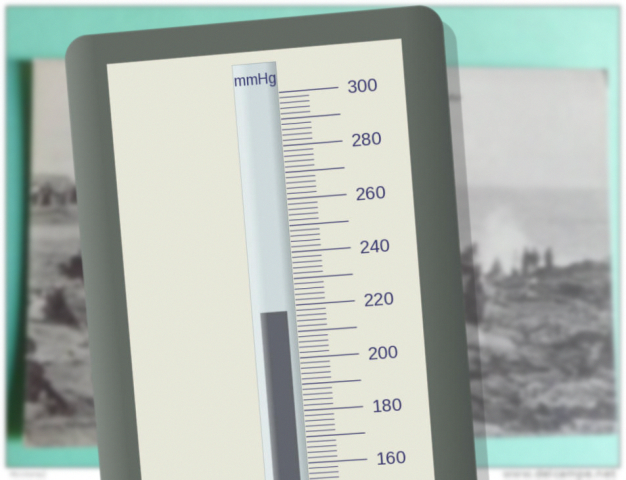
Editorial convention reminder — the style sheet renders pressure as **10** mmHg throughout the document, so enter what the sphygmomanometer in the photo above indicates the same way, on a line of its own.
**218** mmHg
